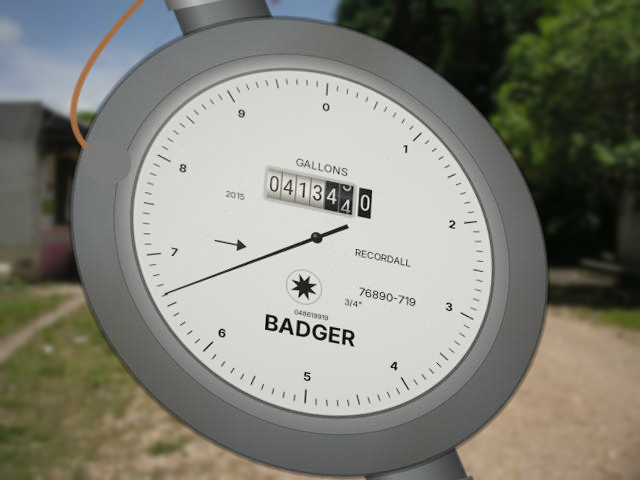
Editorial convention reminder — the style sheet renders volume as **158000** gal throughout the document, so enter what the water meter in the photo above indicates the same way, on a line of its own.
**413436.6** gal
